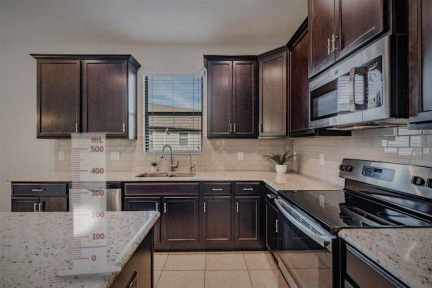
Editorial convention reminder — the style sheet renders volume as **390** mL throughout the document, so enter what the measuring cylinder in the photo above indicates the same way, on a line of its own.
**50** mL
